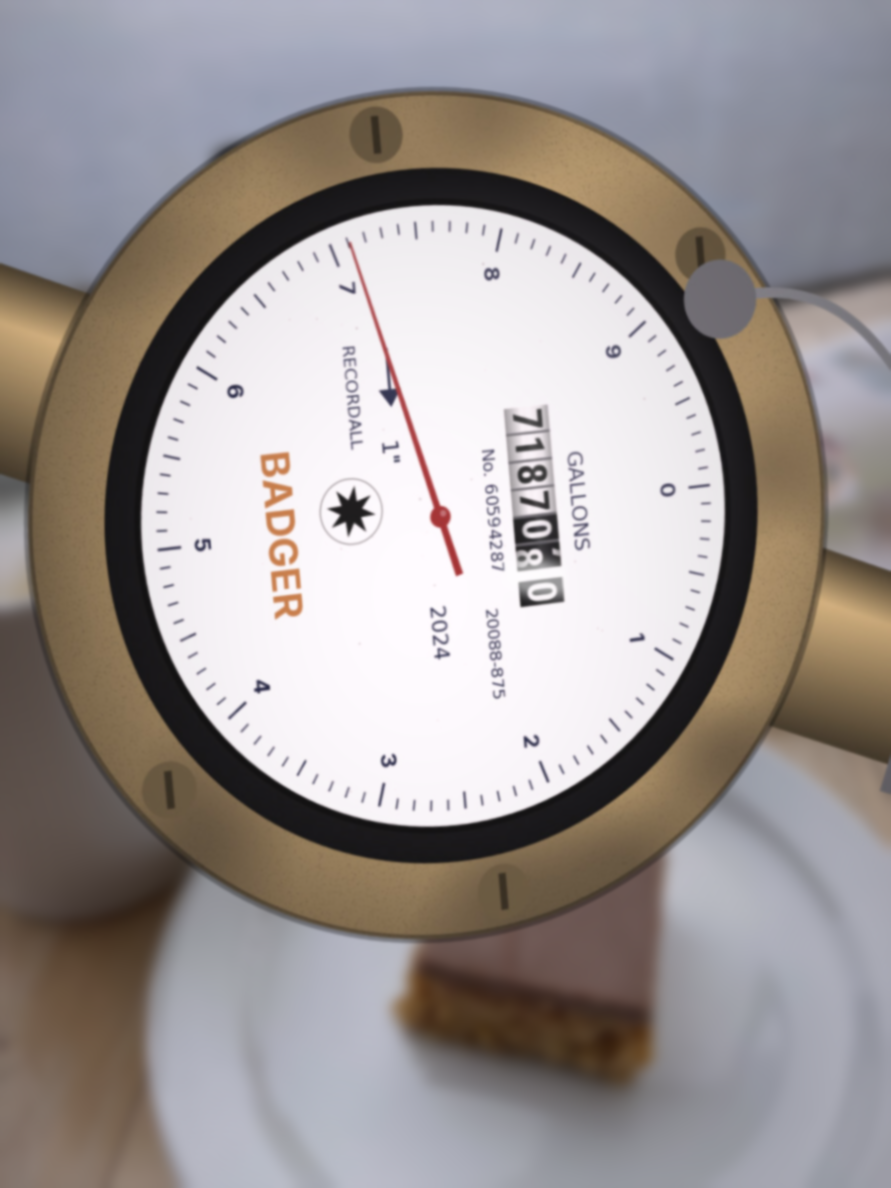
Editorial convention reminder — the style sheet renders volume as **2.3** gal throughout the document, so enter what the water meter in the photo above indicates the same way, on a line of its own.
**7187077.1** gal
